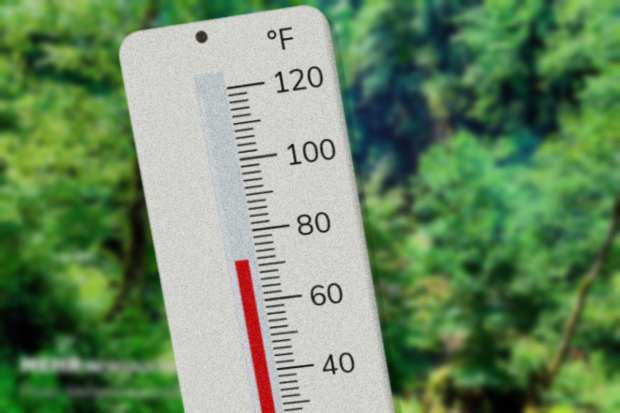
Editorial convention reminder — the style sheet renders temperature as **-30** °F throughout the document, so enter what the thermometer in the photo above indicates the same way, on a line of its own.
**72** °F
